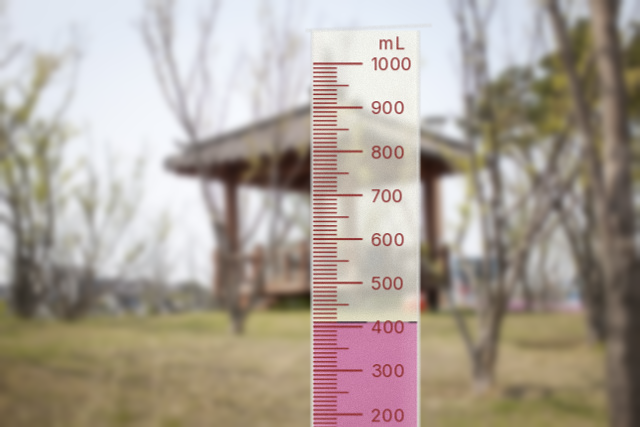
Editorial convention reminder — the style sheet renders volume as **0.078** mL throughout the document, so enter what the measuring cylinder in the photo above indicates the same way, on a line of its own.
**410** mL
